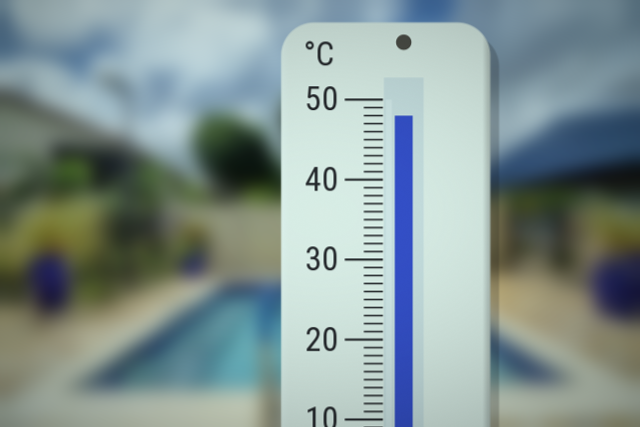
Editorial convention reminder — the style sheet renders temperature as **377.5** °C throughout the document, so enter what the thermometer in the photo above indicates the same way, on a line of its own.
**48** °C
